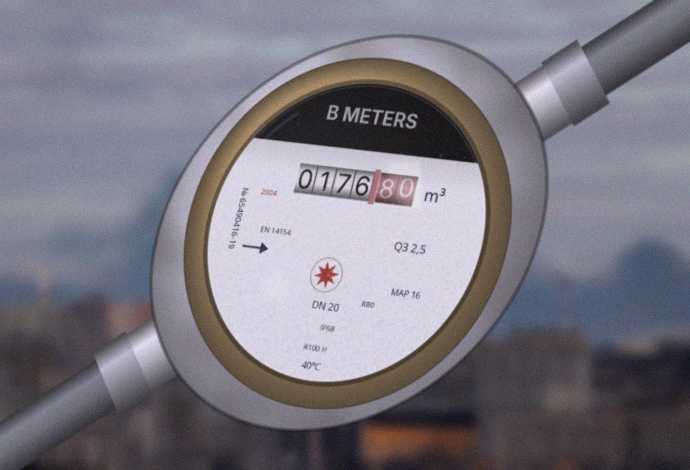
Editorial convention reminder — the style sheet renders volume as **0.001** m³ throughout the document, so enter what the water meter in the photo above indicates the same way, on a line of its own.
**176.80** m³
